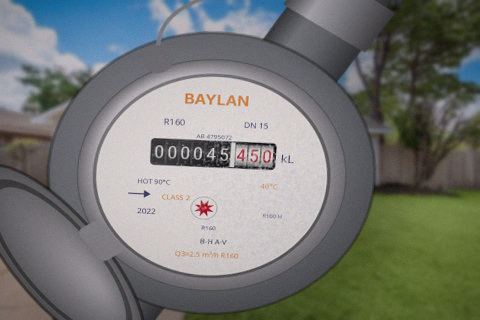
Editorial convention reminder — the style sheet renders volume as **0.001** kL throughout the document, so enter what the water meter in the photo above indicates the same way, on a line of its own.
**45.450** kL
